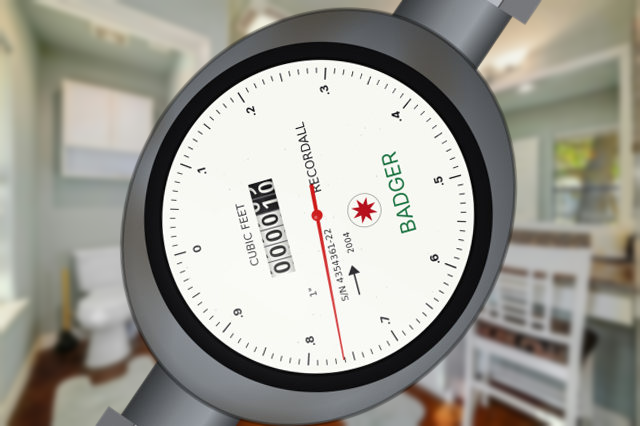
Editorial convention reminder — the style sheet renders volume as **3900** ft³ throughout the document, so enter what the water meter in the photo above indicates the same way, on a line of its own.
**9.76** ft³
